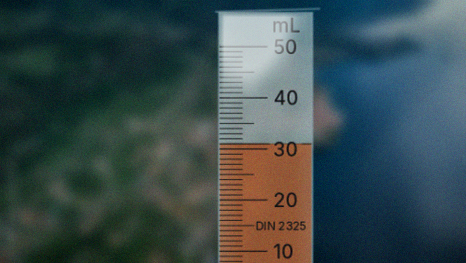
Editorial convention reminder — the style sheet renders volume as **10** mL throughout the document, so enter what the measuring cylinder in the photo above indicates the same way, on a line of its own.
**31** mL
